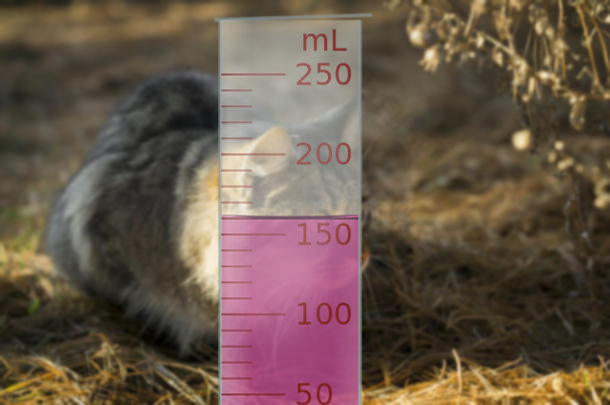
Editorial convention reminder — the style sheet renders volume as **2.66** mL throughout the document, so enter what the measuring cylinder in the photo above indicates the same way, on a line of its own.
**160** mL
